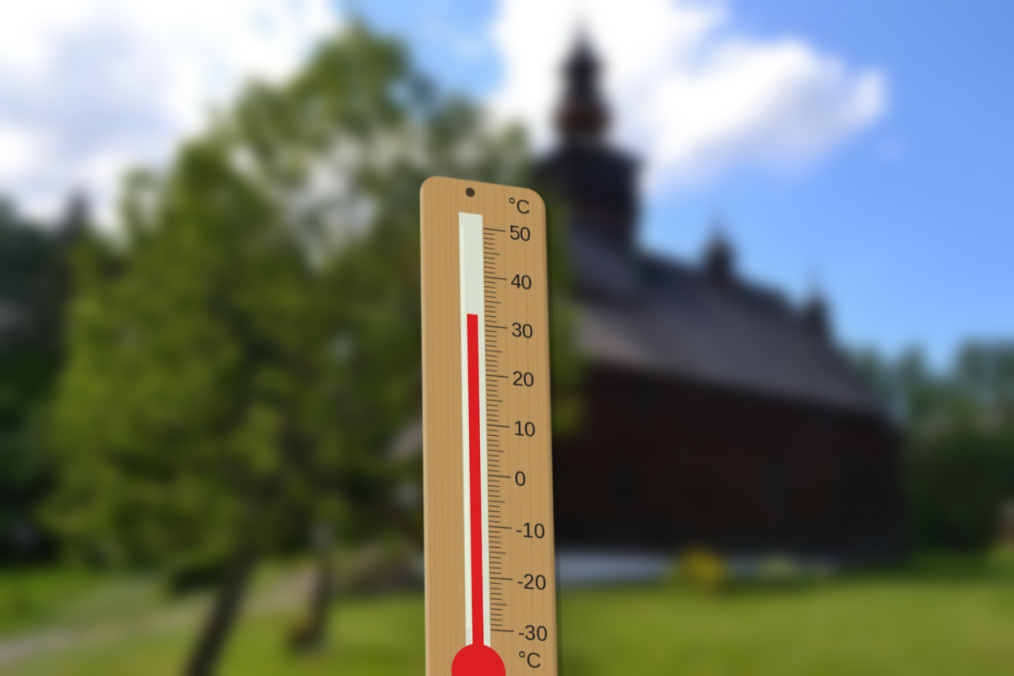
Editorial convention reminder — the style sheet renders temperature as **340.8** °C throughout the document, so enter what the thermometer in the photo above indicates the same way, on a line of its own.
**32** °C
